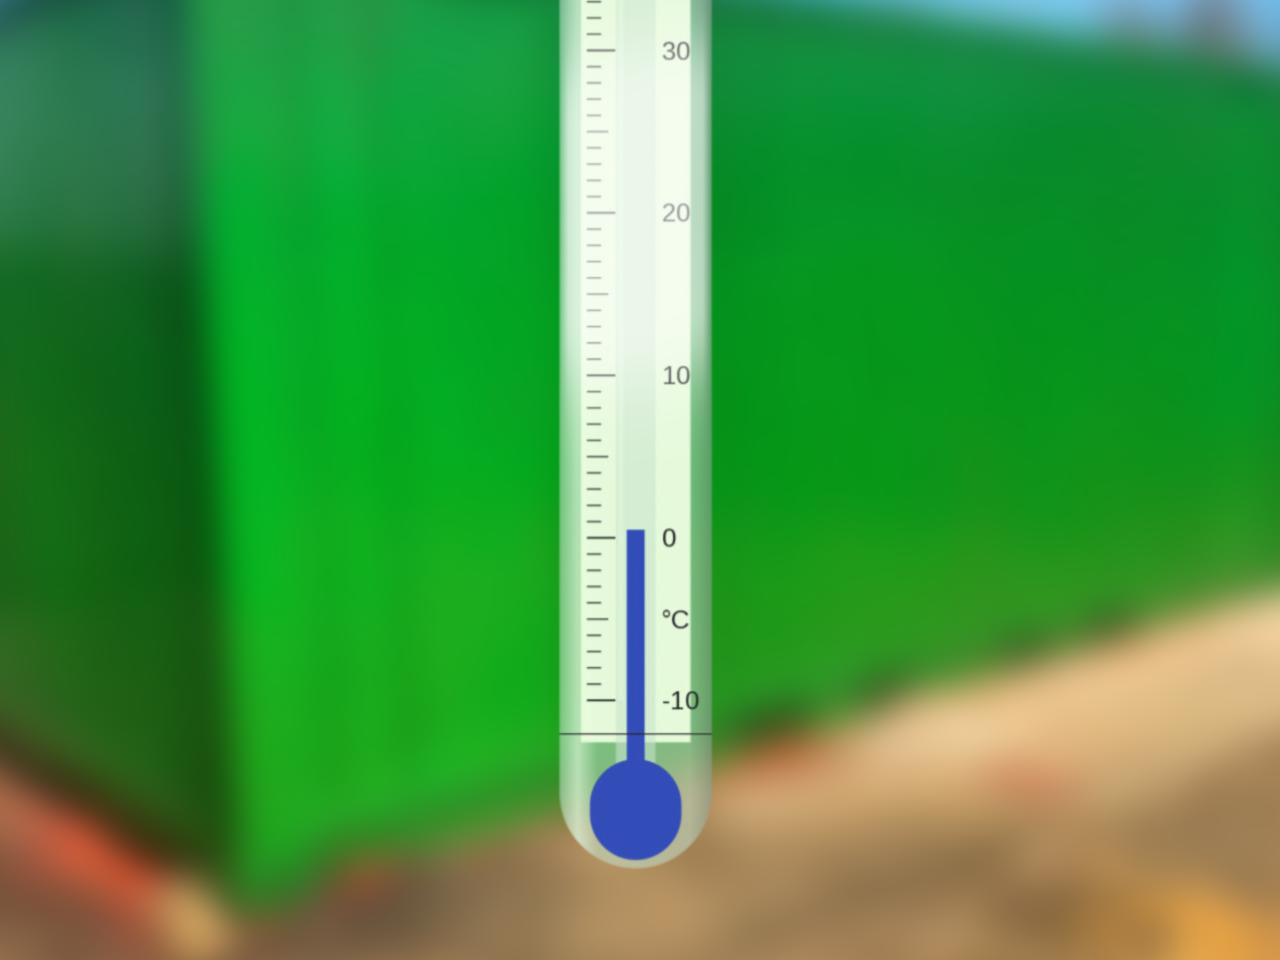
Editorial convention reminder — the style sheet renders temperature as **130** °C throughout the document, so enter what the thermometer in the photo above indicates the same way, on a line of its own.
**0.5** °C
